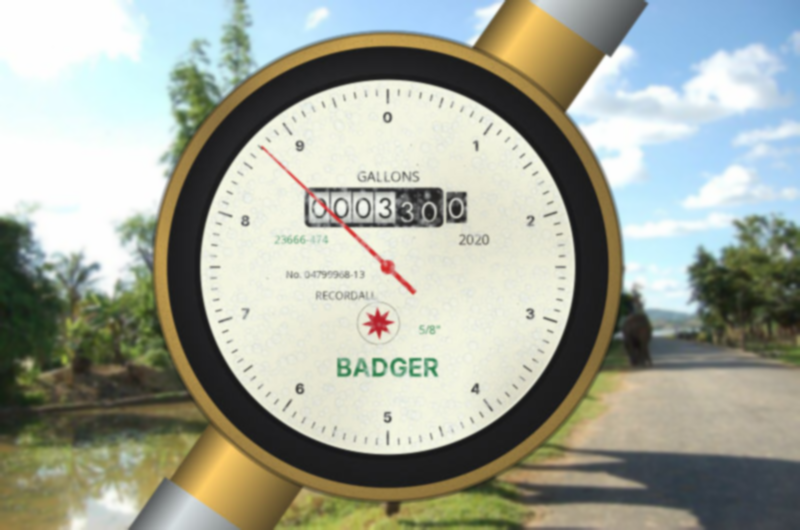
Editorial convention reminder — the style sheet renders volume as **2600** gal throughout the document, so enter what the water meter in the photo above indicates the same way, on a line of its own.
**3298.7** gal
